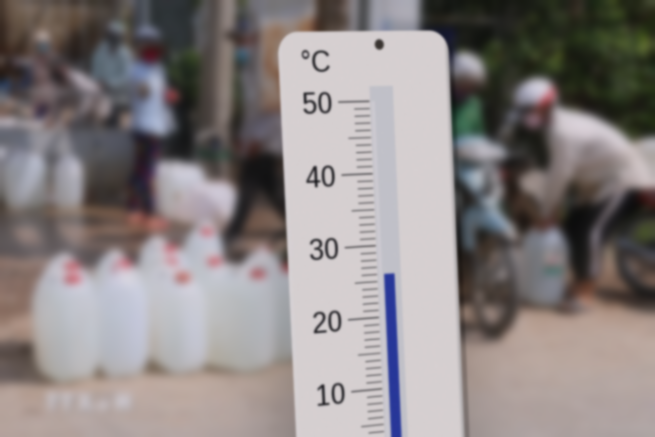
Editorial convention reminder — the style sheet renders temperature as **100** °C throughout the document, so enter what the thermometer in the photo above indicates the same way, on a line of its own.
**26** °C
